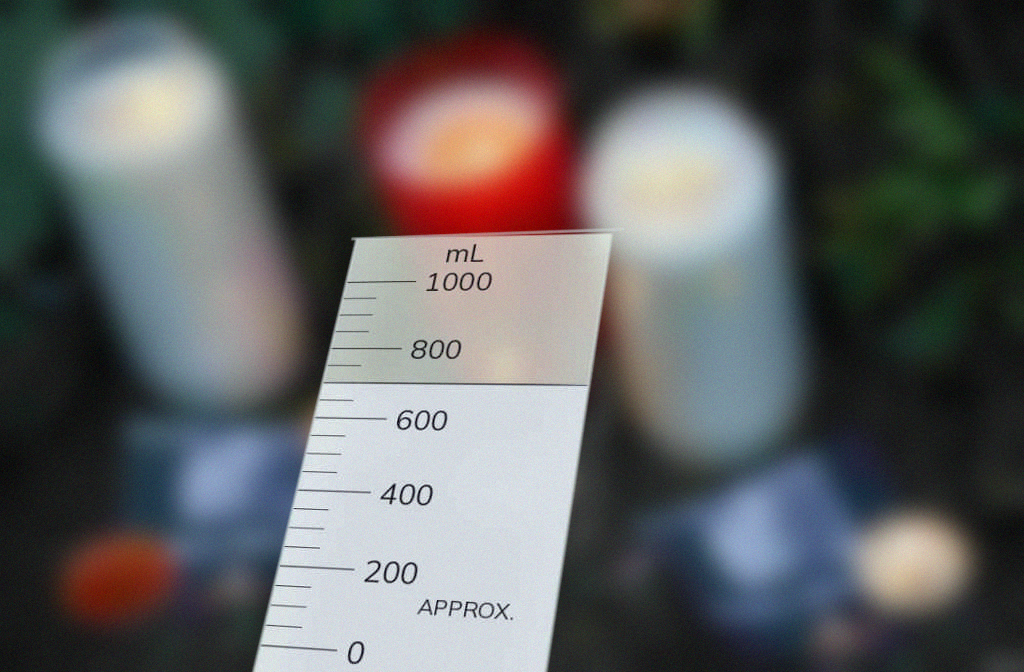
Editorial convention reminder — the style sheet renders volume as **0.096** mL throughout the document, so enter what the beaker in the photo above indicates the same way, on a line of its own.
**700** mL
